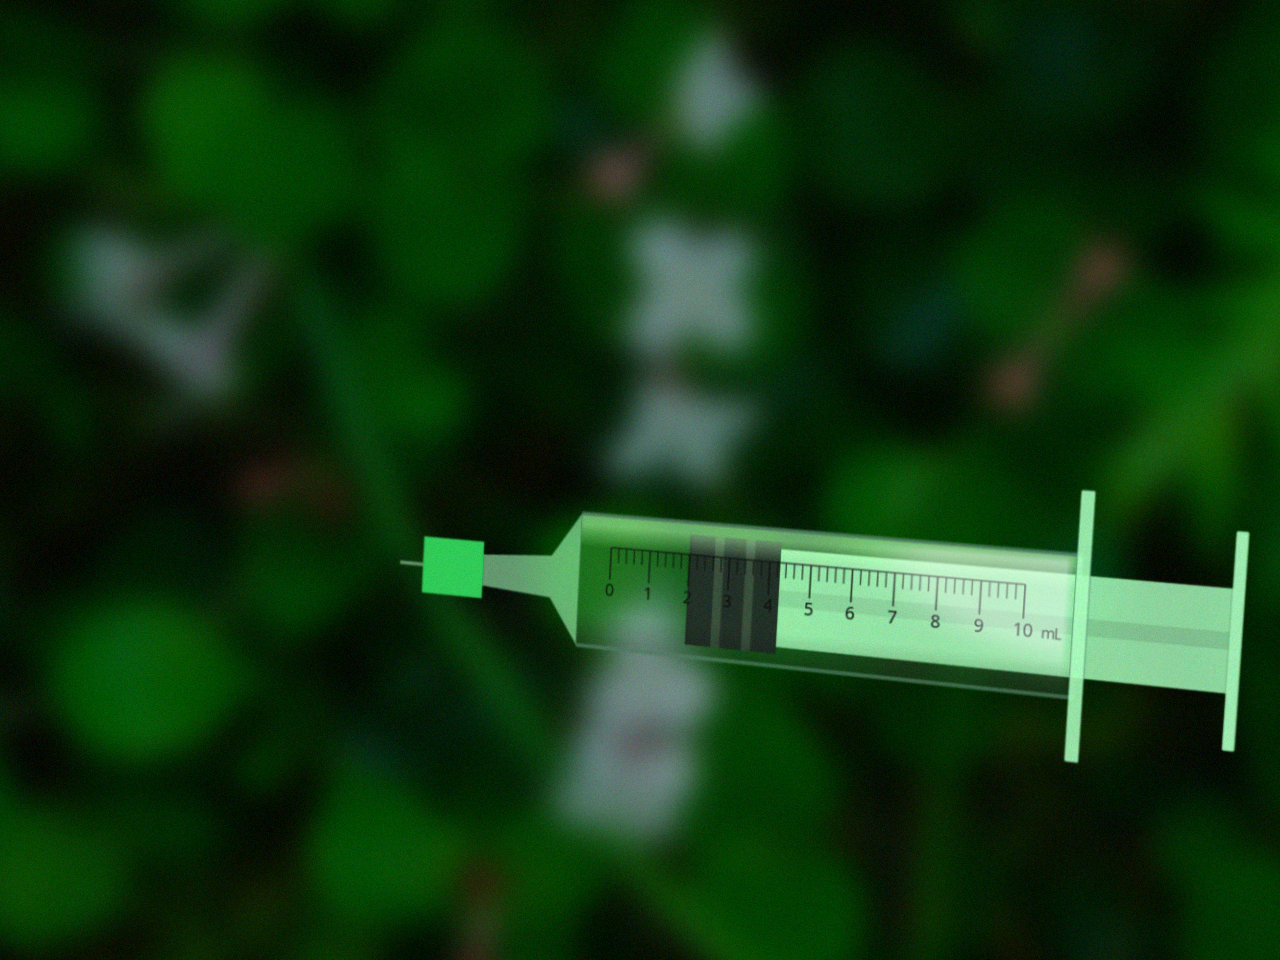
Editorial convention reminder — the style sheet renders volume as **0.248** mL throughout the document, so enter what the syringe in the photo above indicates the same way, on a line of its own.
**2** mL
